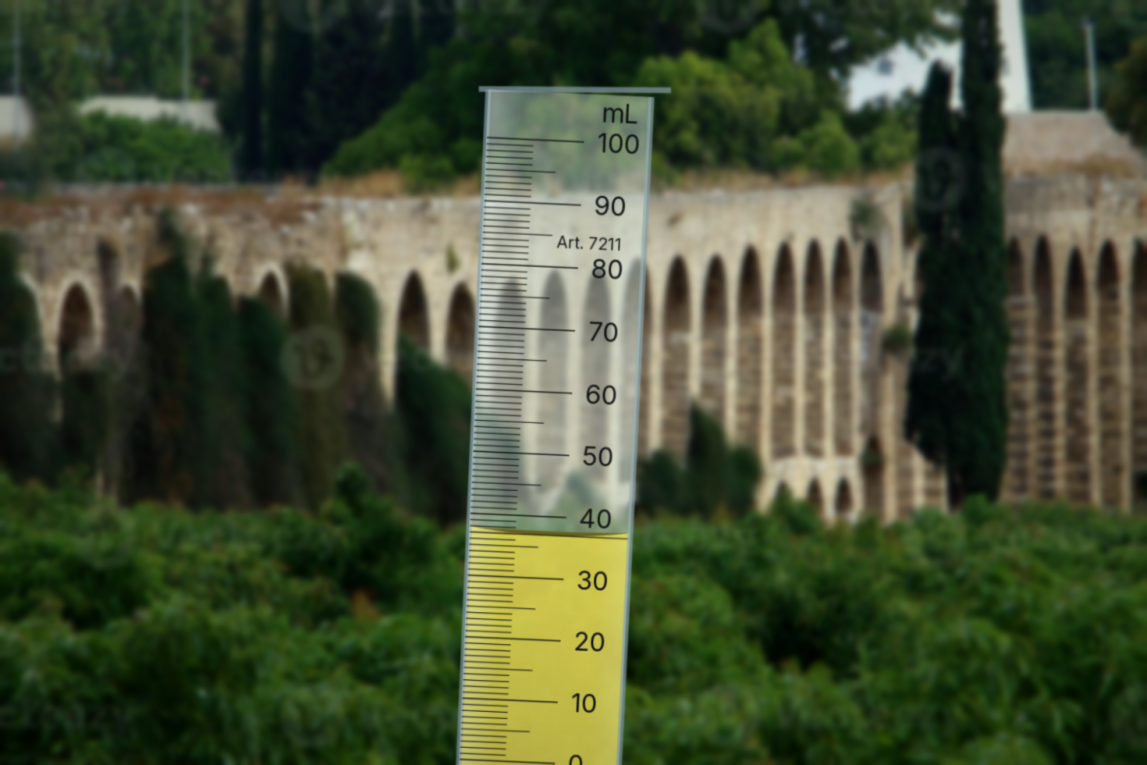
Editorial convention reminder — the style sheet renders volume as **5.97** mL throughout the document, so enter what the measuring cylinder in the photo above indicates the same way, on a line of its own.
**37** mL
